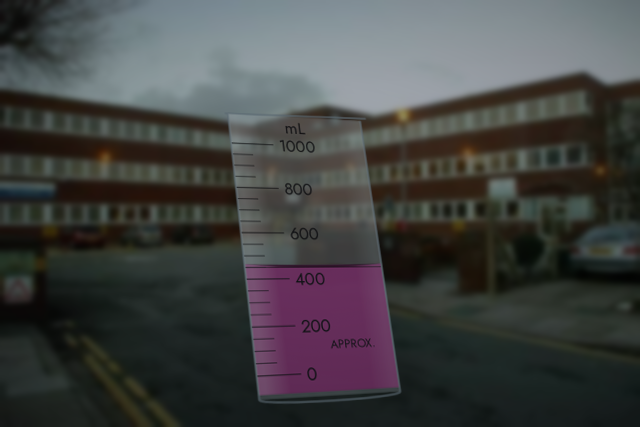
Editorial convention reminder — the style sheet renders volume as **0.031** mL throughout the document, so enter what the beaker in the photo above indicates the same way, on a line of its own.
**450** mL
